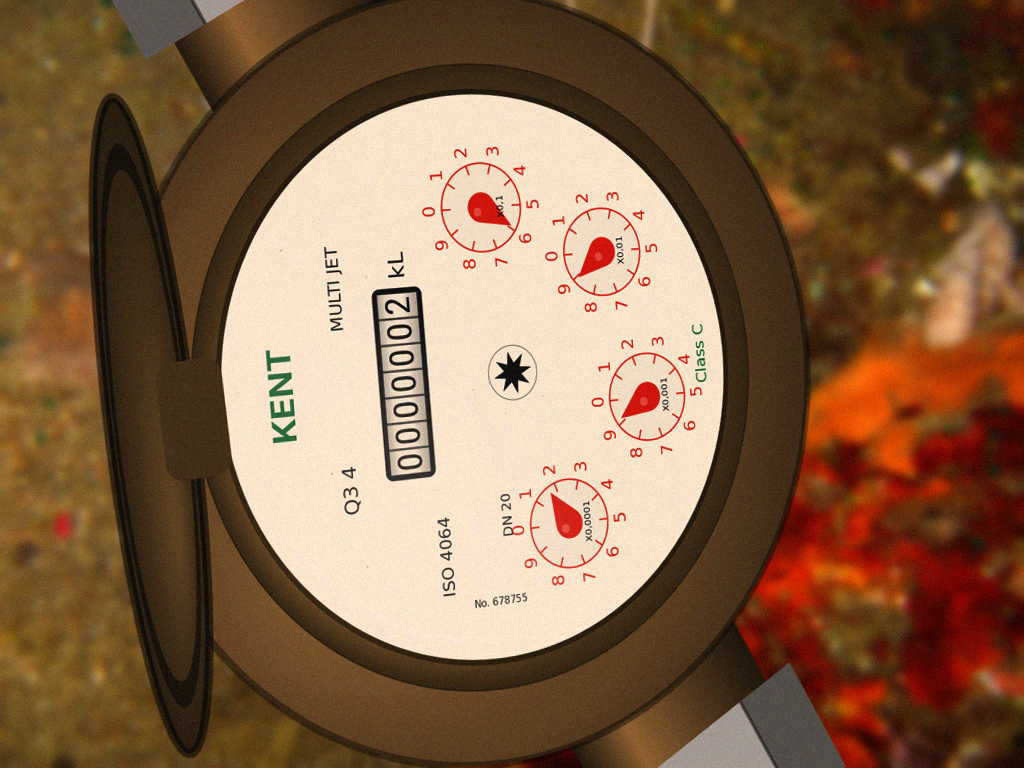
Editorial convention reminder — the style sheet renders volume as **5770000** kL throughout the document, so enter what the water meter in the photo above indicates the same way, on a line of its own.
**2.5891** kL
